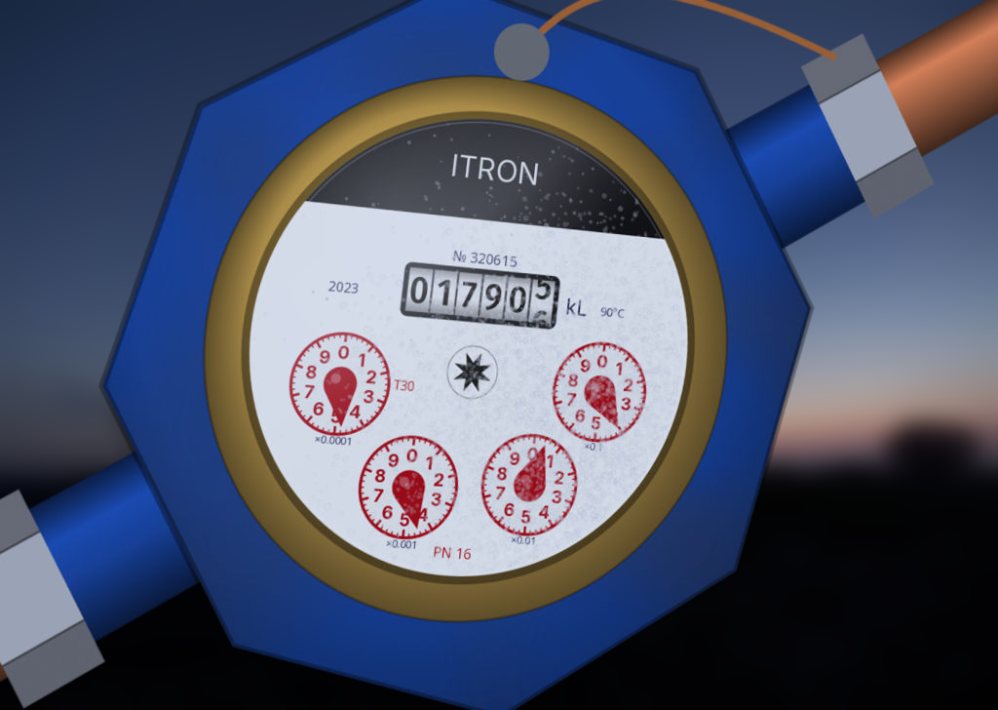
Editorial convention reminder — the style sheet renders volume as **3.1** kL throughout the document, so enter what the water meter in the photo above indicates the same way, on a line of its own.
**17905.4044** kL
